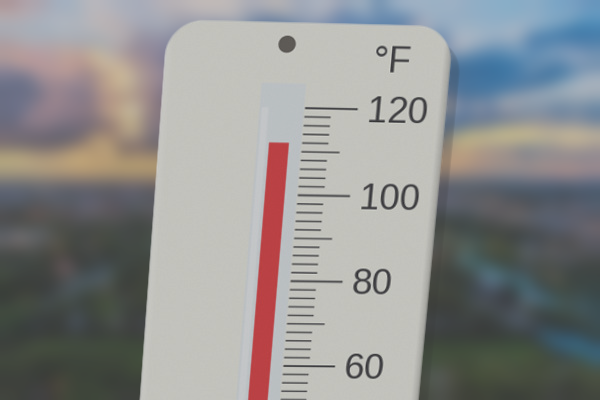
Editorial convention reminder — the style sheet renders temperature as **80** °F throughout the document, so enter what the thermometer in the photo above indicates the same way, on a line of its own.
**112** °F
